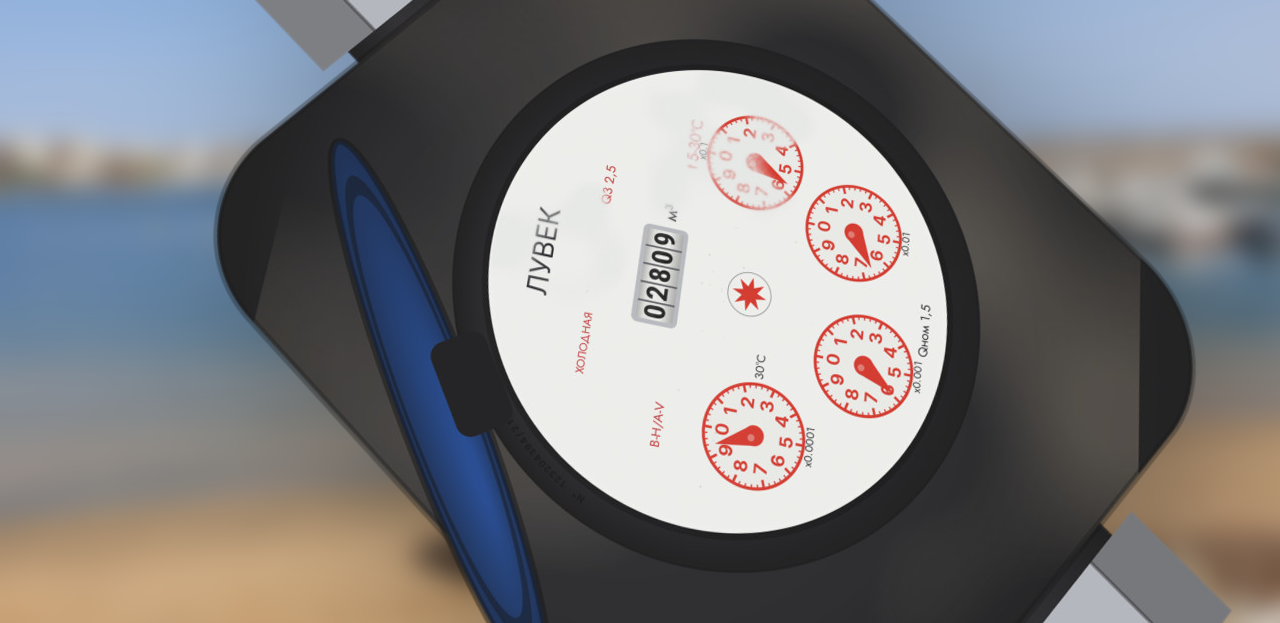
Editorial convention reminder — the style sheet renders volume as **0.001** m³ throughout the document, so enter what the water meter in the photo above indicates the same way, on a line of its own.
**2809.5659** m³
